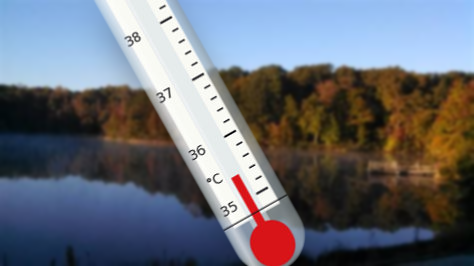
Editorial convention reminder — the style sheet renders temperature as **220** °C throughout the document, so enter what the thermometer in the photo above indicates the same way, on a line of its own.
**35.4** °C
